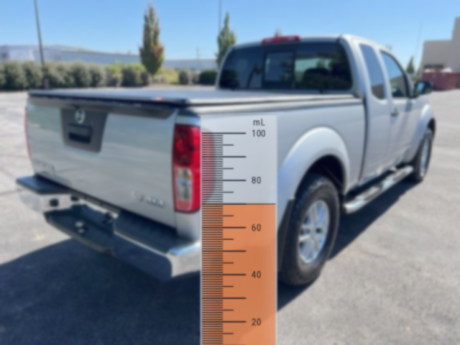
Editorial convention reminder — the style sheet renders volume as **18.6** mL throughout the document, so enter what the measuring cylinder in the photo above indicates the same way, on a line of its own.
**70** mL
